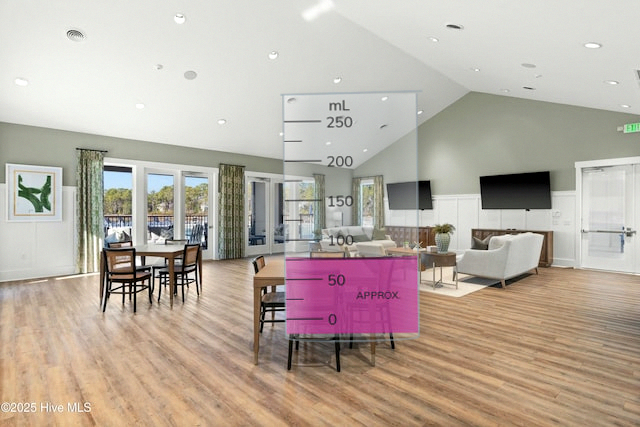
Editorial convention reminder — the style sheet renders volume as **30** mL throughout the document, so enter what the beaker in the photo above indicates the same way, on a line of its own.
**75** mL
